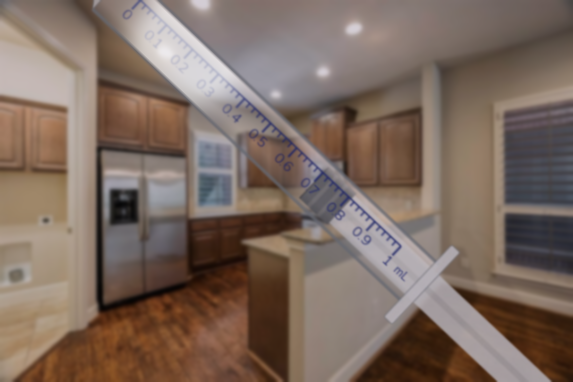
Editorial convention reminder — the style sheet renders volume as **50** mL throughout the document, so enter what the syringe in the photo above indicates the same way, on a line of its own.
**0.7** mL
